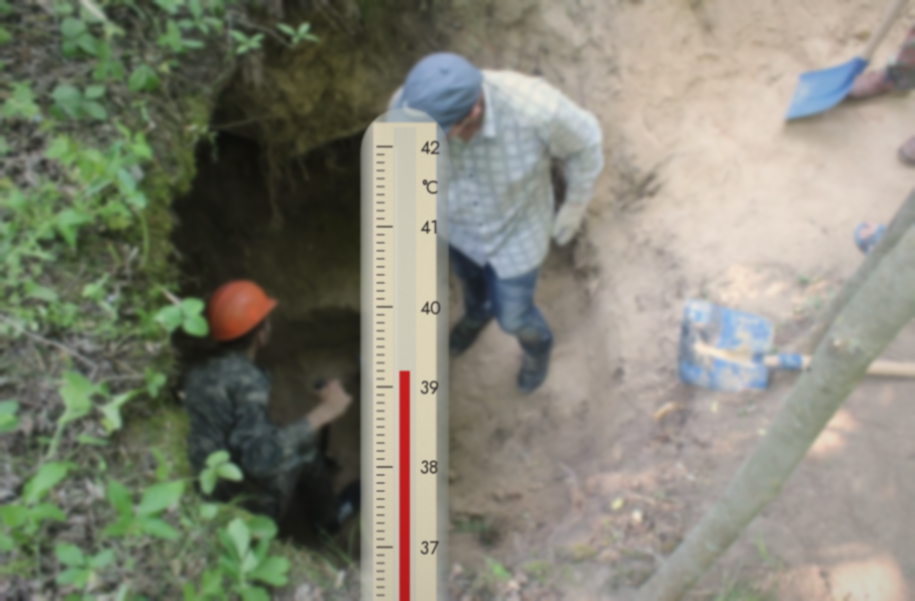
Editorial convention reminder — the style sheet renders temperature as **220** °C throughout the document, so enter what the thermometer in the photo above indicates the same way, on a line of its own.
**39.2** °C
